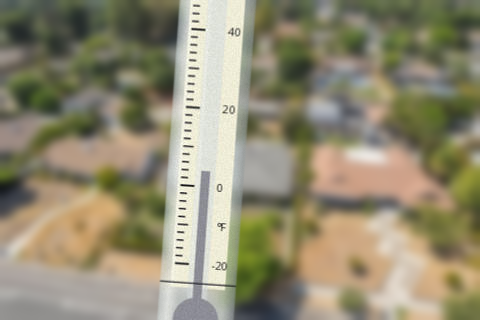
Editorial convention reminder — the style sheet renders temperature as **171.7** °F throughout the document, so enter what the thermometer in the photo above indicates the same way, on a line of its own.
**4** °F
